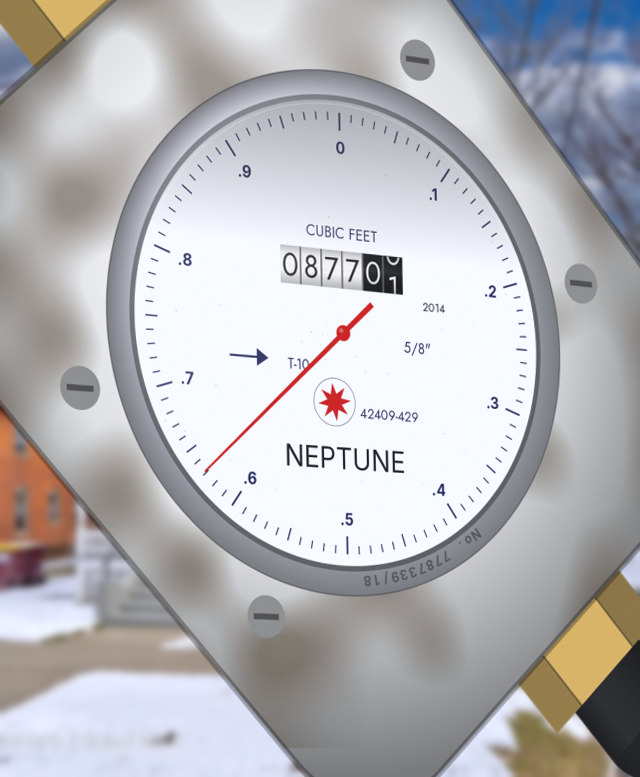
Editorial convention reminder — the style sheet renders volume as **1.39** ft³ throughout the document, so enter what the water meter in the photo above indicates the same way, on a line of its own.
**87700.63** ft³
